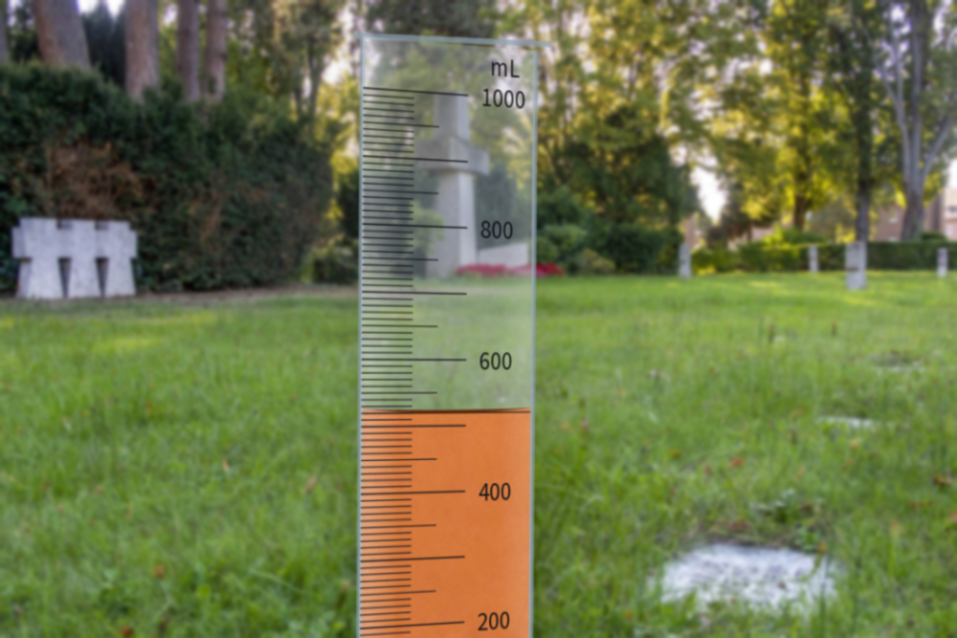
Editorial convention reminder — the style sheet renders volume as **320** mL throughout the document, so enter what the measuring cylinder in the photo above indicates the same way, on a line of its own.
**520** mL
